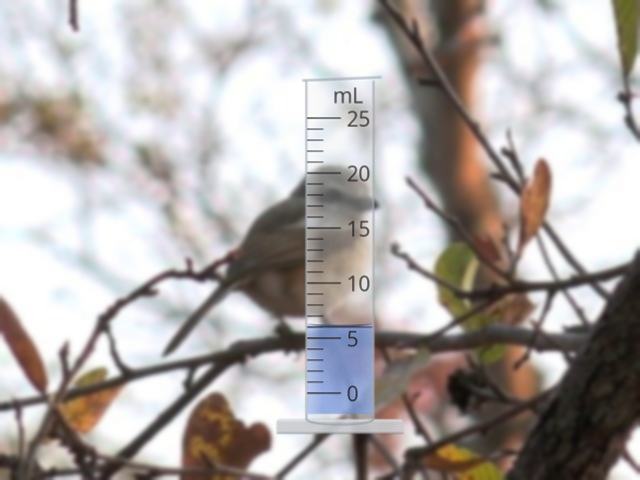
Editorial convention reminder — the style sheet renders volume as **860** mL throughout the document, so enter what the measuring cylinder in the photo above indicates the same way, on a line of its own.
**6** mL
